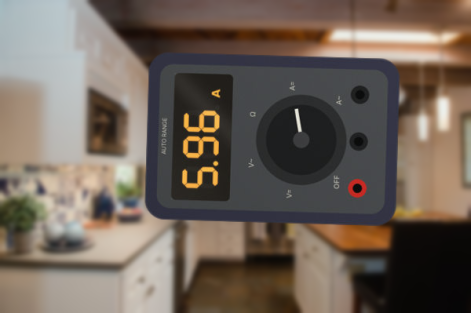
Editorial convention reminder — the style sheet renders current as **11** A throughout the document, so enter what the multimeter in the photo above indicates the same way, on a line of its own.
**5.96** A
